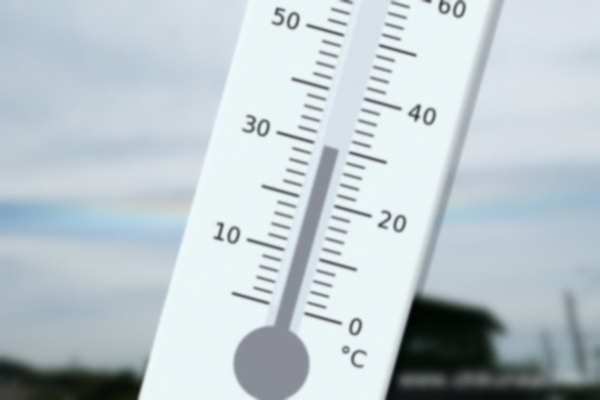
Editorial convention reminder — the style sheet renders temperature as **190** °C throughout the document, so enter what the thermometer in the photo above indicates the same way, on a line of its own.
**30** °C
